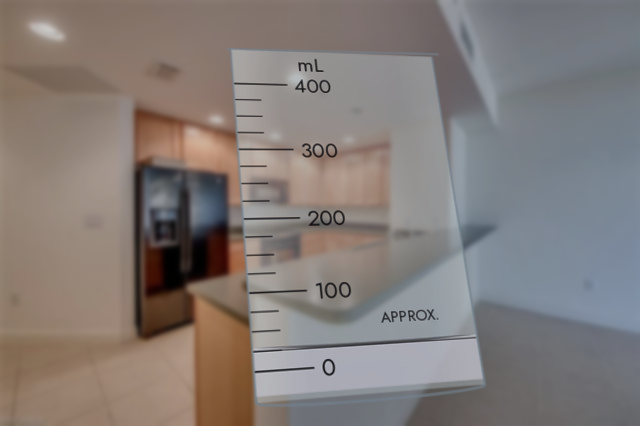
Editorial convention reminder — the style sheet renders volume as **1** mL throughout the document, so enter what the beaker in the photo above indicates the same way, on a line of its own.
**25** mL
